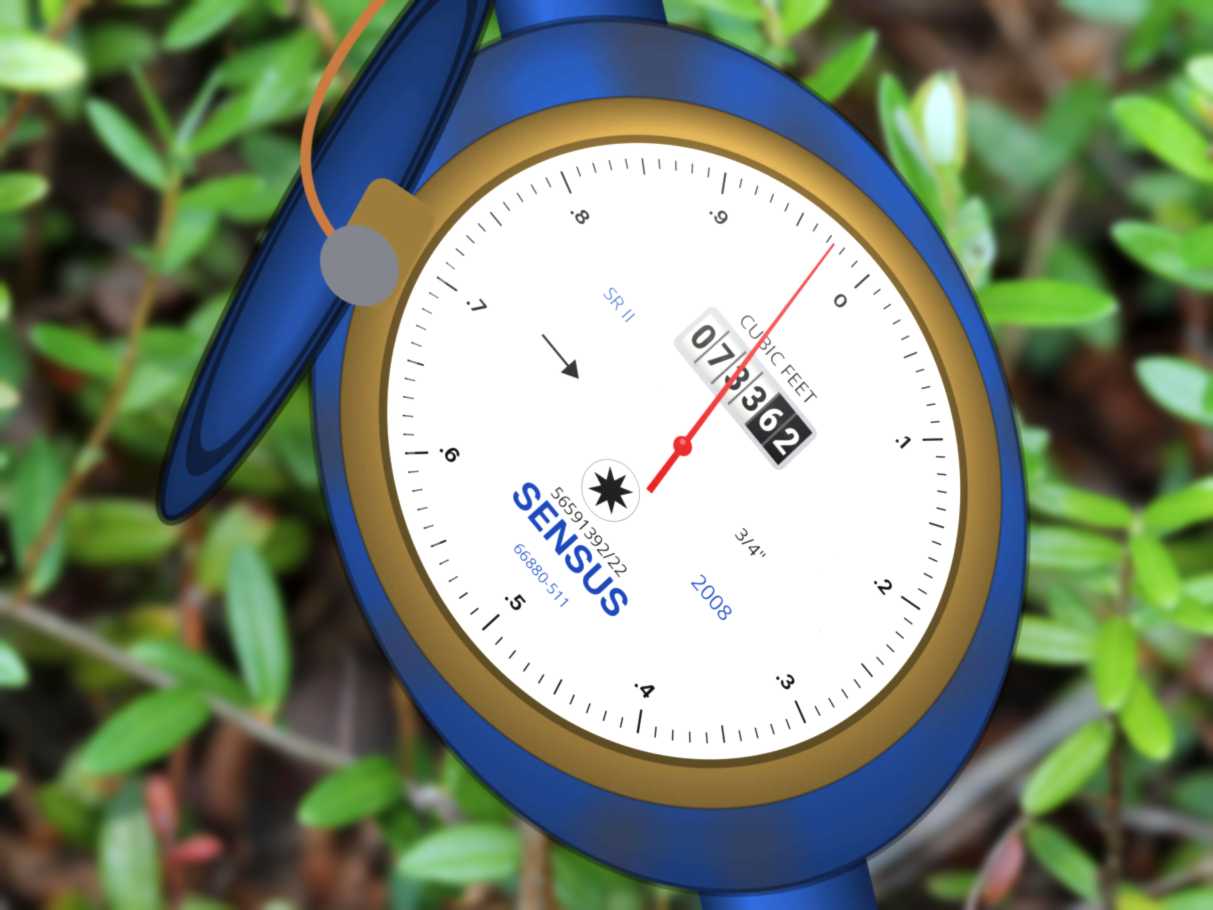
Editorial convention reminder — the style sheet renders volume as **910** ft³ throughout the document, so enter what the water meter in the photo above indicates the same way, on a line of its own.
**73361.97** ft³
